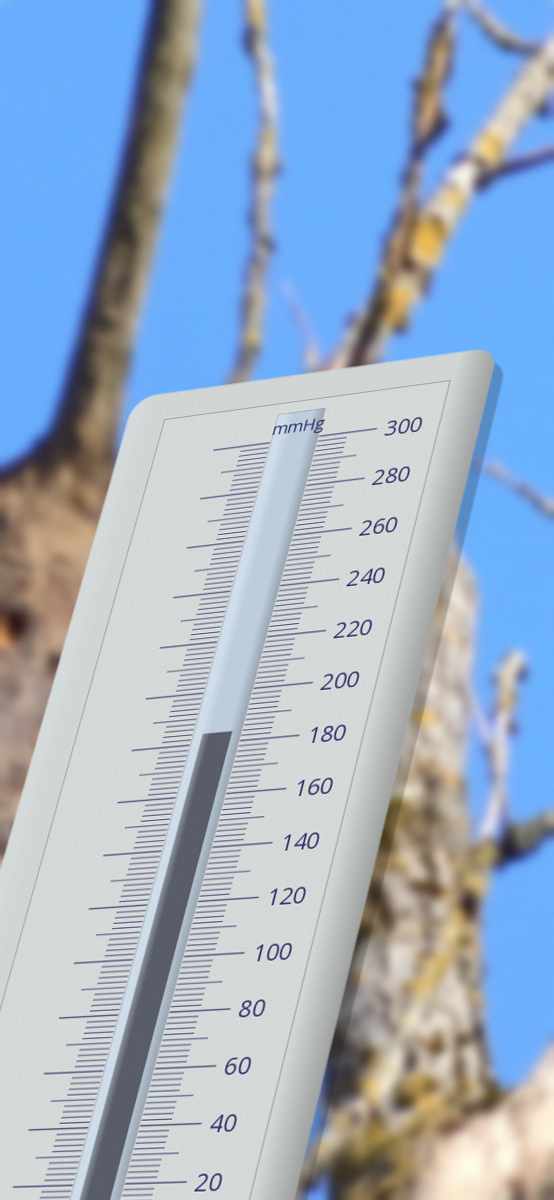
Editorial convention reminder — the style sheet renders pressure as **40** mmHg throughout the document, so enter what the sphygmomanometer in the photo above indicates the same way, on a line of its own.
**184** mmHg
